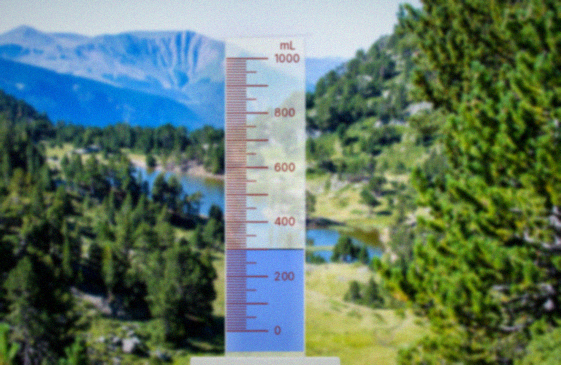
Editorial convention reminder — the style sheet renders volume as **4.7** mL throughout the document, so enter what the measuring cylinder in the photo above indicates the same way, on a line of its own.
**300** mL
